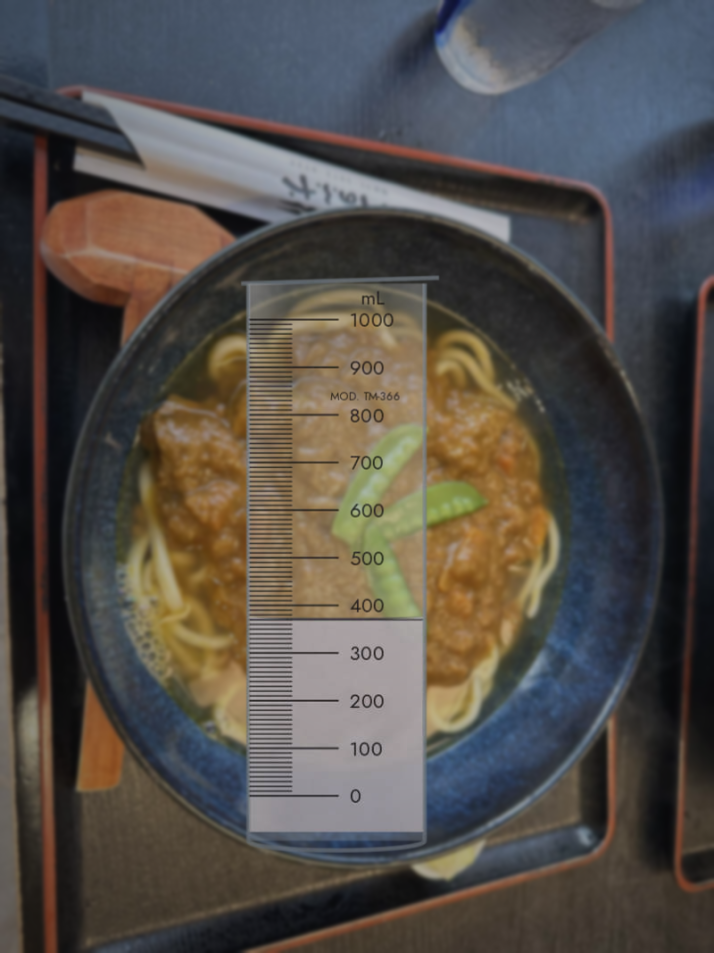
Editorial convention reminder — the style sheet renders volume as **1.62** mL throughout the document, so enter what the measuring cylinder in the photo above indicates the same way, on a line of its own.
**370** mL
